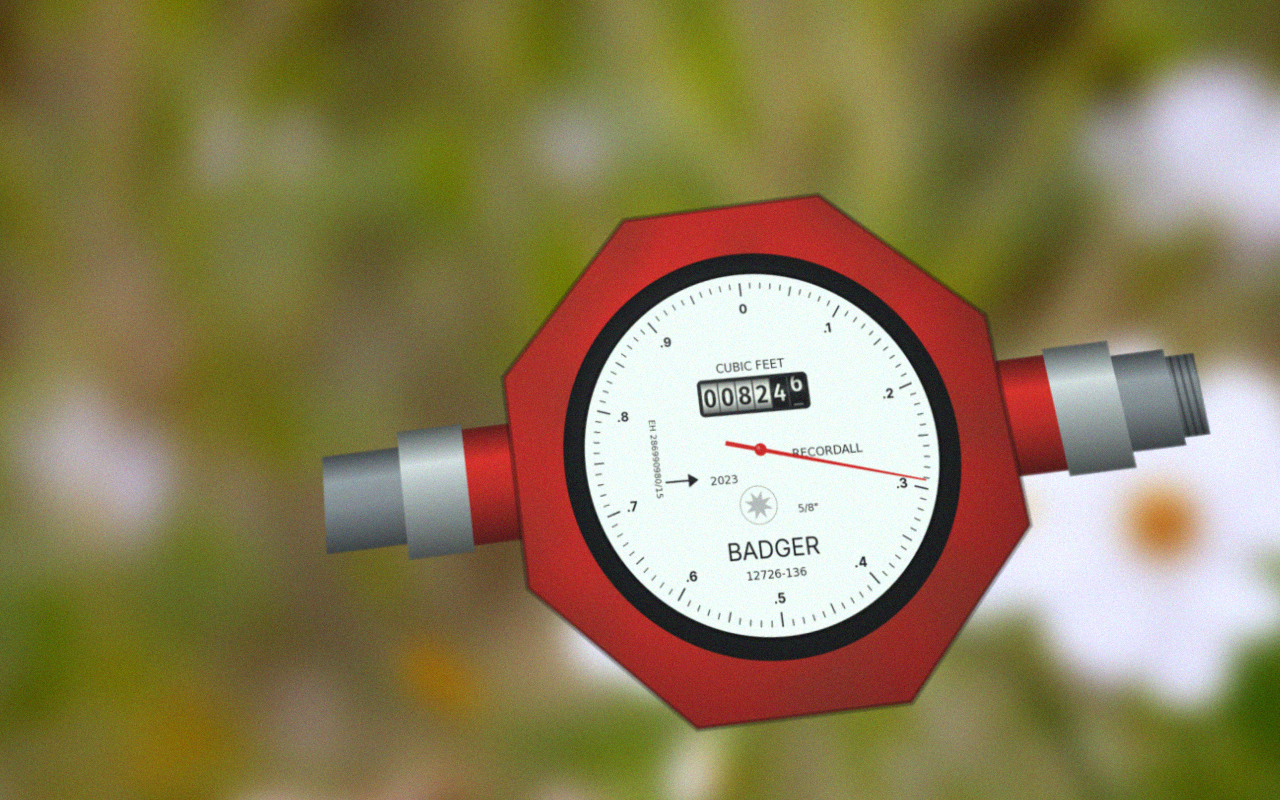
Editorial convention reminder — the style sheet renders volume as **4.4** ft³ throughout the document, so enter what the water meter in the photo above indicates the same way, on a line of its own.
**8246.29** ft³
